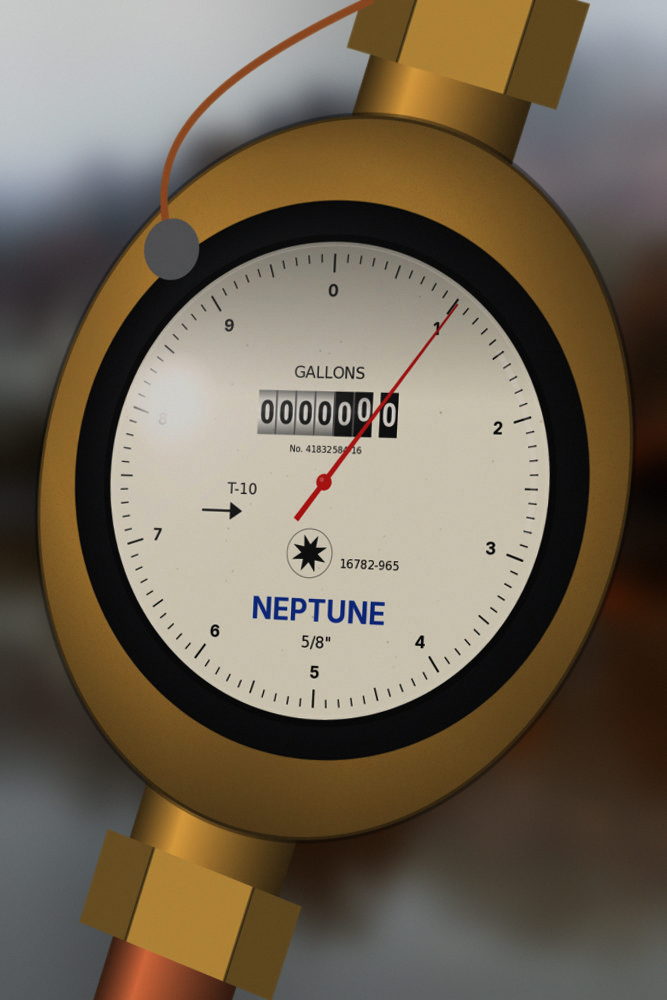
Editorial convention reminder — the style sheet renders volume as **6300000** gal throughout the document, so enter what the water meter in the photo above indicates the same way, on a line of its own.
**1.0** gal
